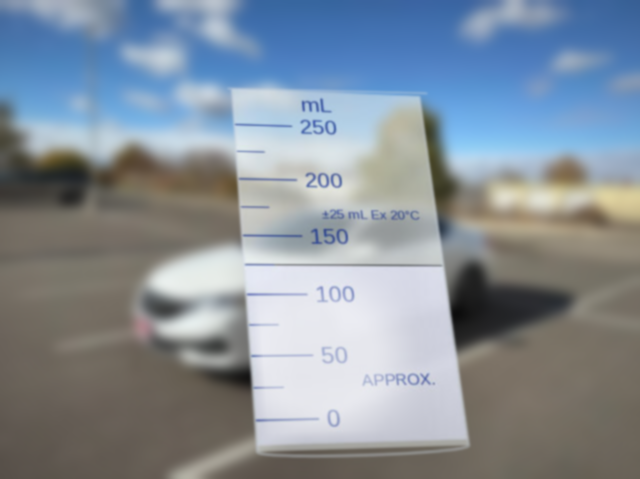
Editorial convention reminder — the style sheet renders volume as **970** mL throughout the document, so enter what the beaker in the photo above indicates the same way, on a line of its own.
**125** mL
